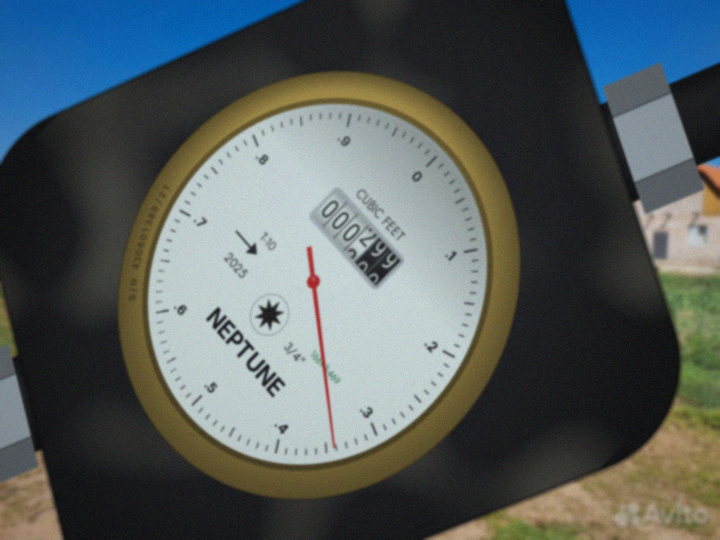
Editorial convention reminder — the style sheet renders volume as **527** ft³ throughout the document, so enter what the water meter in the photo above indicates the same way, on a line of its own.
**299.34** ft³
